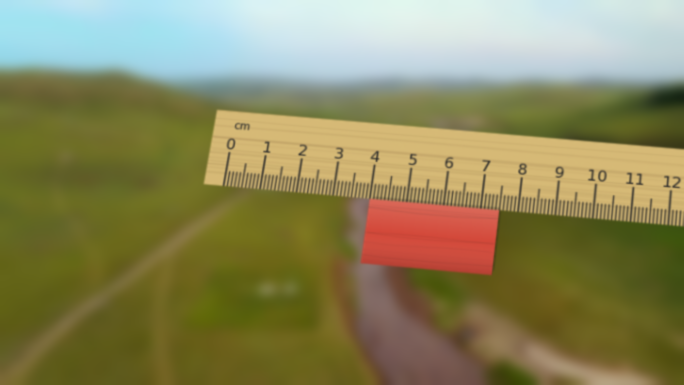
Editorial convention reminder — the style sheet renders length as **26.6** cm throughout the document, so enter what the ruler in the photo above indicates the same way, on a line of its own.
**3.5** cm
